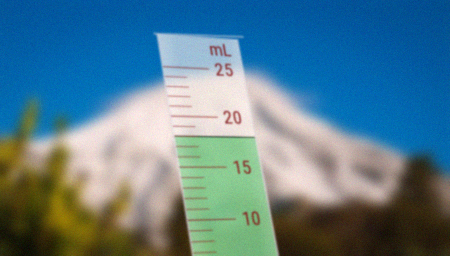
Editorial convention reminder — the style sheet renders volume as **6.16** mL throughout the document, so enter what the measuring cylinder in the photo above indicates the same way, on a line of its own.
**18** mL
